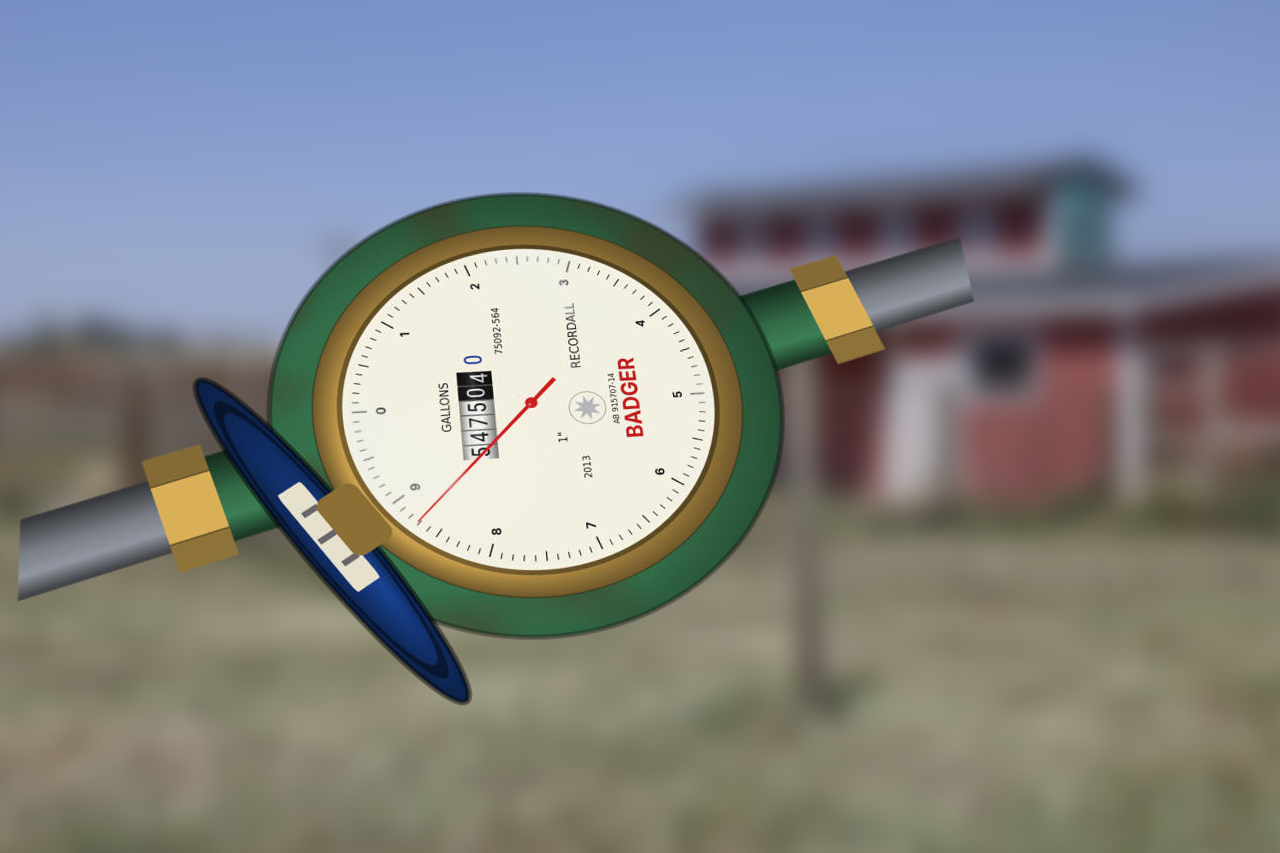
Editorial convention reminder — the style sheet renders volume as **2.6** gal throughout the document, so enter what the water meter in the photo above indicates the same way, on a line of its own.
**5475038.7** gal
